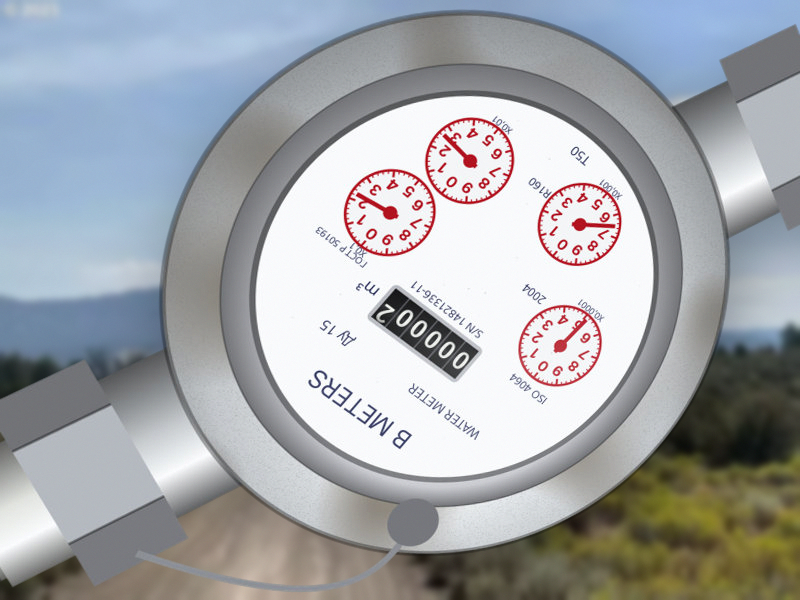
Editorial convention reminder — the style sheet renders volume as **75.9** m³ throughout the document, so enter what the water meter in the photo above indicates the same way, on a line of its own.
**2.2265** m³
